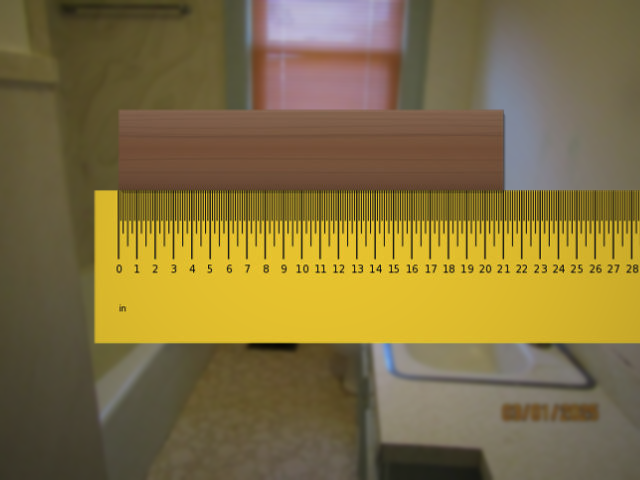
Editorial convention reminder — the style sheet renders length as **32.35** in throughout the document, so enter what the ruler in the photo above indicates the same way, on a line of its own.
**21** in
